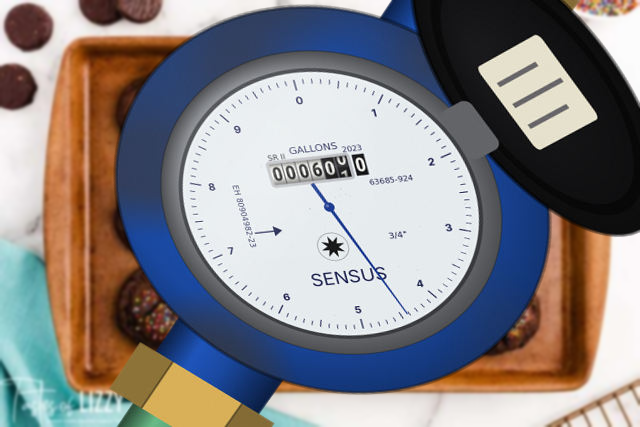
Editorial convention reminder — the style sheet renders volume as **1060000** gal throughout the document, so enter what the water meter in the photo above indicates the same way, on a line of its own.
**6004.4** gal
